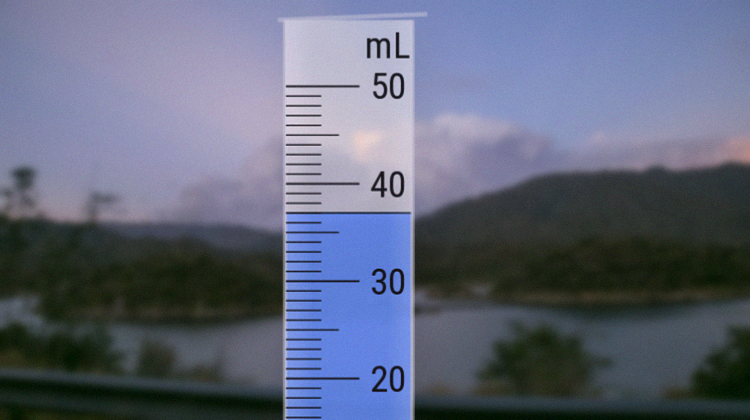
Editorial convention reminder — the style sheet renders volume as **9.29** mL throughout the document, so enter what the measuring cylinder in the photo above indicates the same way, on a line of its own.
**37** mL
